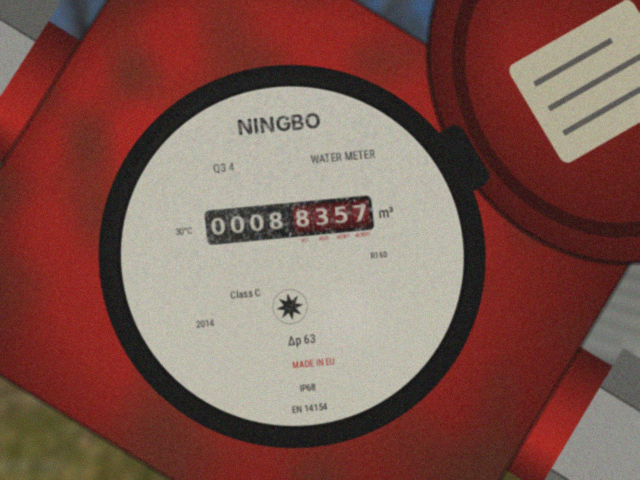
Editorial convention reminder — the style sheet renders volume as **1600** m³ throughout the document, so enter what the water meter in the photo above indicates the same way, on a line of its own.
**8.8357** m³
